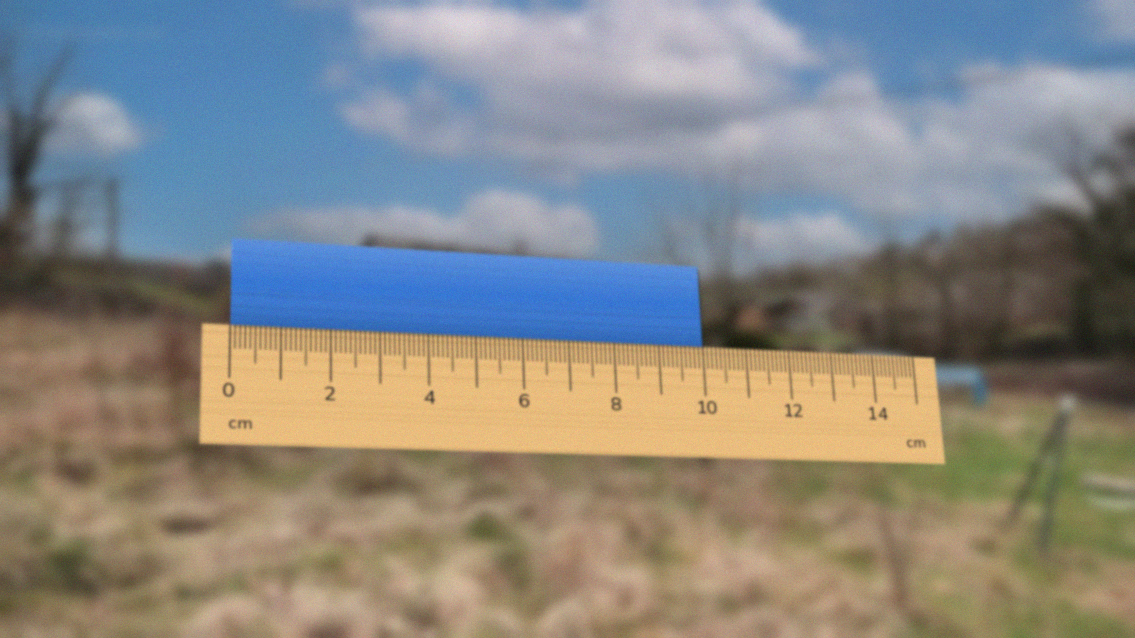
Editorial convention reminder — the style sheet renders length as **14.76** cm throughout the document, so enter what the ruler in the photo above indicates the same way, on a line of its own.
**10** cm
